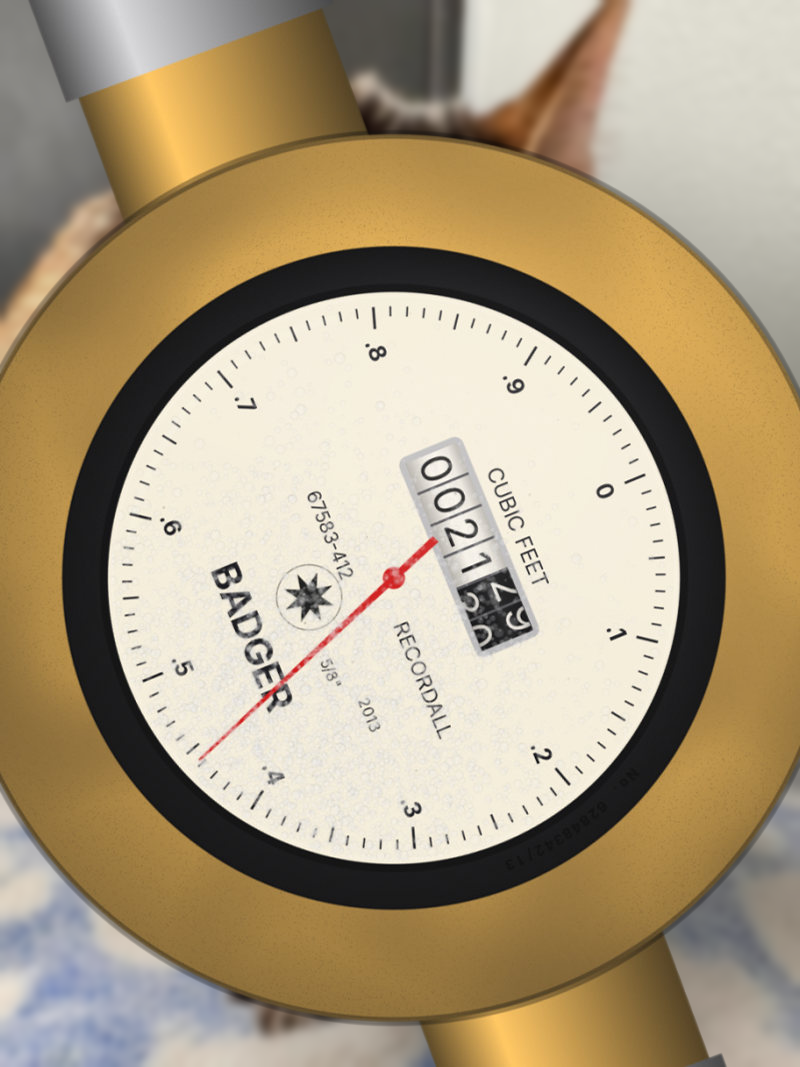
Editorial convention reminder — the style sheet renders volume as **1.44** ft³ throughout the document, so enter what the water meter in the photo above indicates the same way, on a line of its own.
**2129.44** ft³
